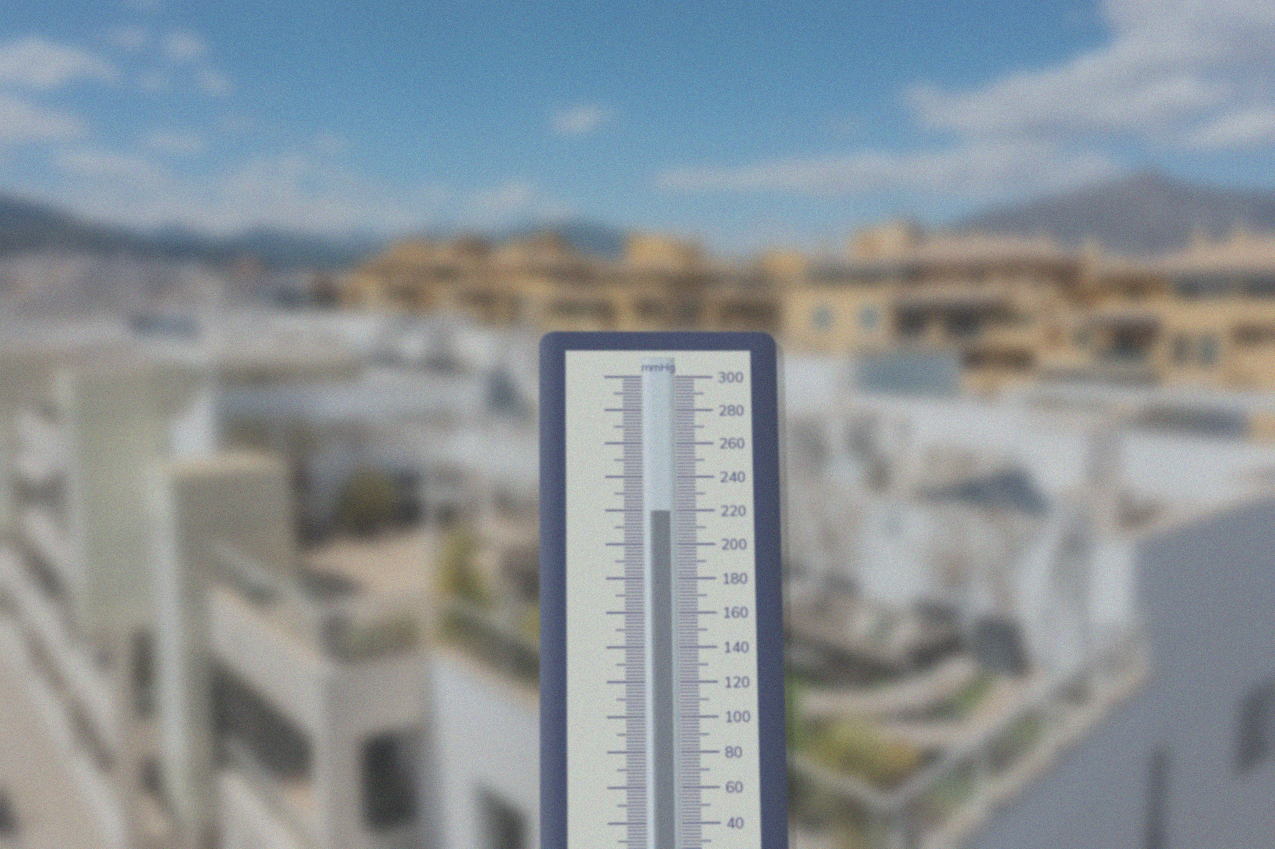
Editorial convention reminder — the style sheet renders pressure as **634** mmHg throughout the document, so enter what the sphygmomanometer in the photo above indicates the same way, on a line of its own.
**220** mmHg
